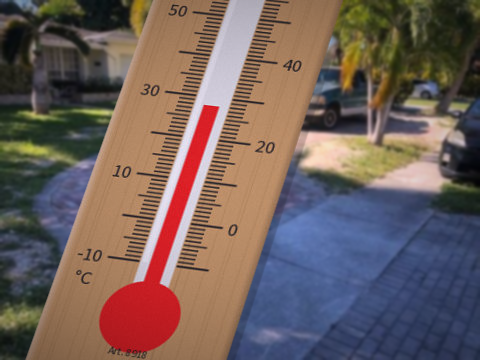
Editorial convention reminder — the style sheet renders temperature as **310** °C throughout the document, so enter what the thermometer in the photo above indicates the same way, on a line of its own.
**28** °C
